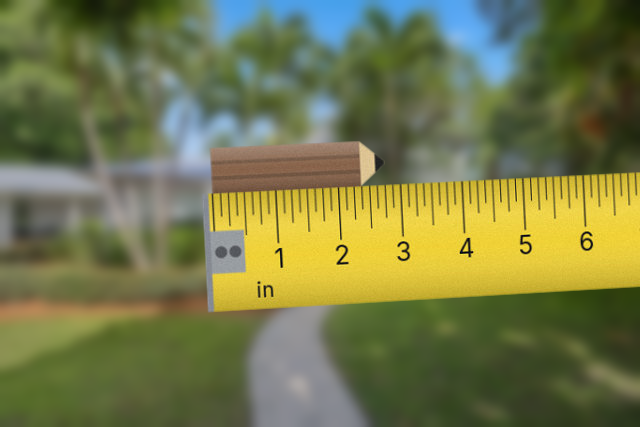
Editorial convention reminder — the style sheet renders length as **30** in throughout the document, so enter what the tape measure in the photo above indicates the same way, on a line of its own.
**2.75** in
